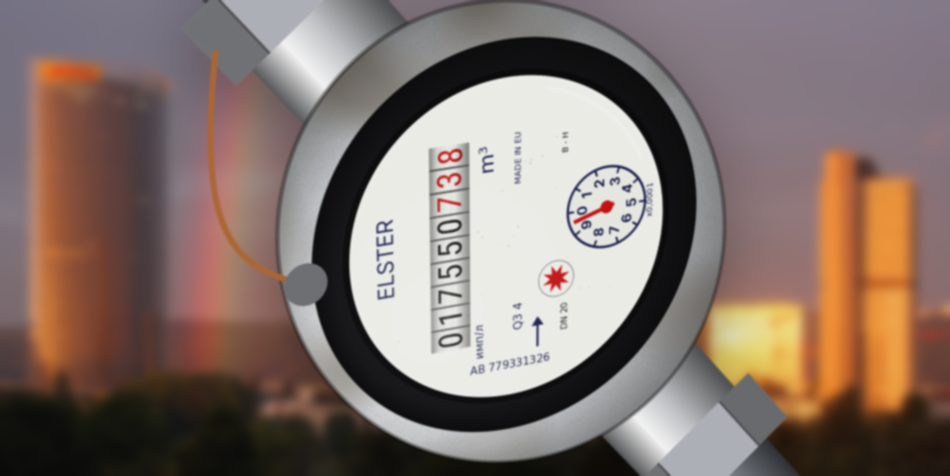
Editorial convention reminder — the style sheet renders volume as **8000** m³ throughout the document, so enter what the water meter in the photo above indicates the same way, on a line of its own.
**17550.7379** m³
